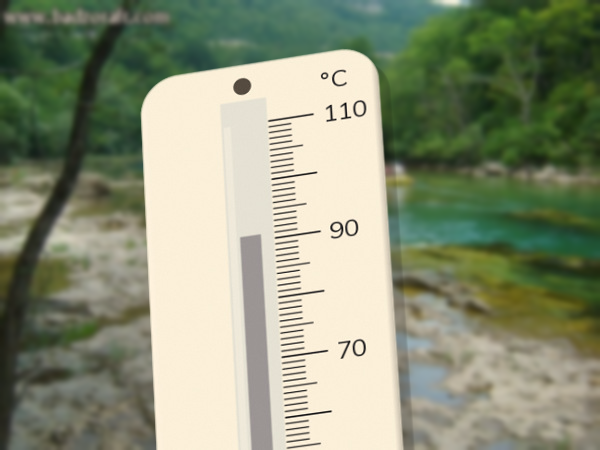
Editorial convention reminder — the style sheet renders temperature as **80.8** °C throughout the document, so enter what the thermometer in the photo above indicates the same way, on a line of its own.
**91** °C
